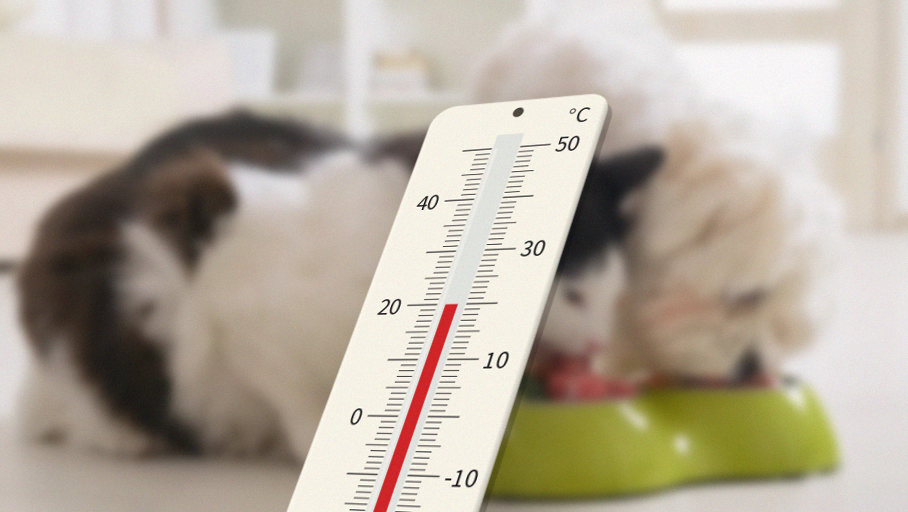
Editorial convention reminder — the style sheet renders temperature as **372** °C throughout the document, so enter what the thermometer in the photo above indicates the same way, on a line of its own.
**20** °C
